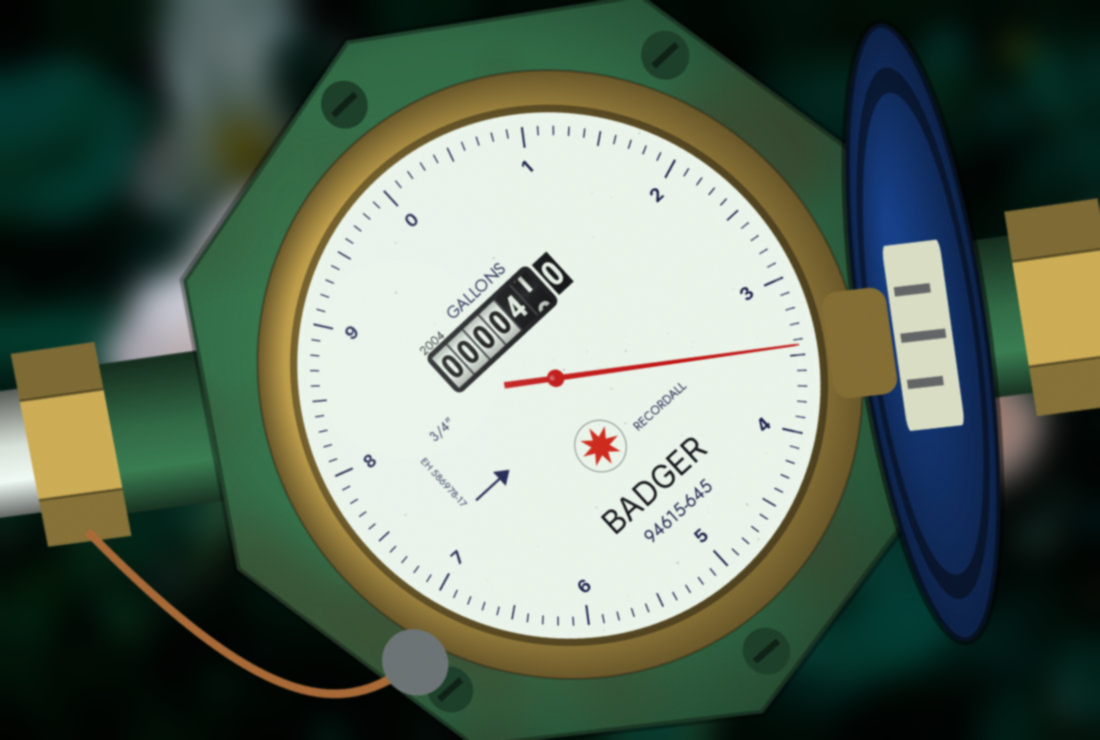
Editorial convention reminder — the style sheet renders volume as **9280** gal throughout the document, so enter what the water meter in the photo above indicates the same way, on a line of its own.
**413.4** gal
